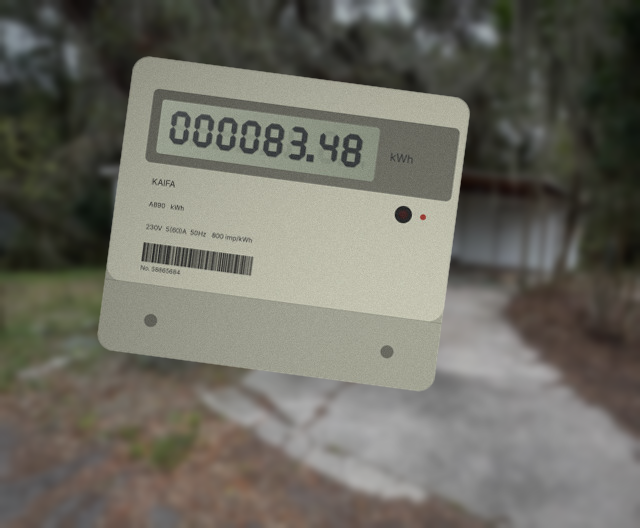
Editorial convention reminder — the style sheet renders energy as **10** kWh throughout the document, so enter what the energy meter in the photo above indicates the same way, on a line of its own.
**83.48** kWh
